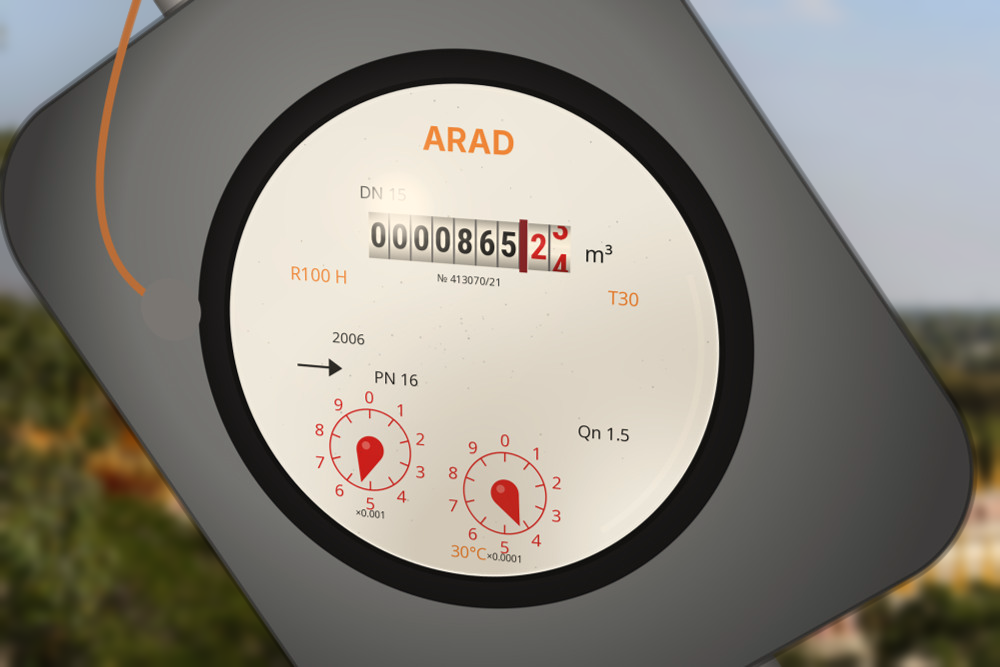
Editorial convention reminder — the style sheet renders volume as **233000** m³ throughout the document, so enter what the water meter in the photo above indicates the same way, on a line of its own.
**865.2354** m³
